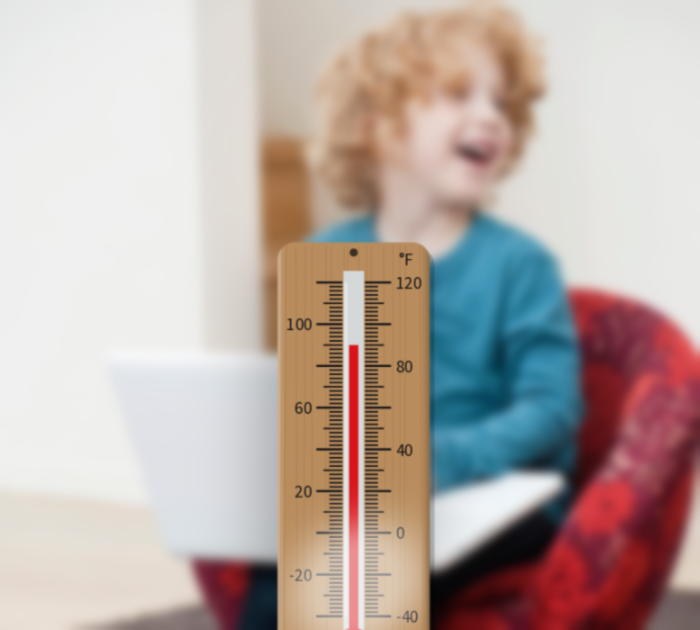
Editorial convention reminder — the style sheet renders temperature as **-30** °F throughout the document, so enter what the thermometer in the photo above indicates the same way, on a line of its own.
**90** °F
